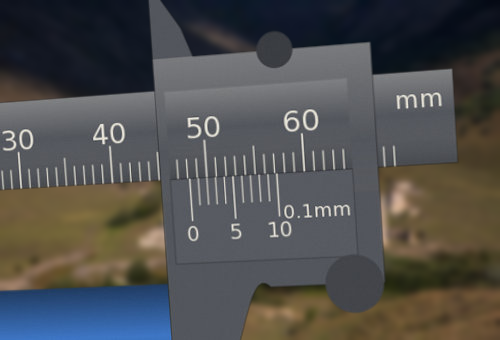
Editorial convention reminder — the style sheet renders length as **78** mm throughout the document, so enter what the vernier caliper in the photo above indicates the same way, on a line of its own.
**48.2** mm
